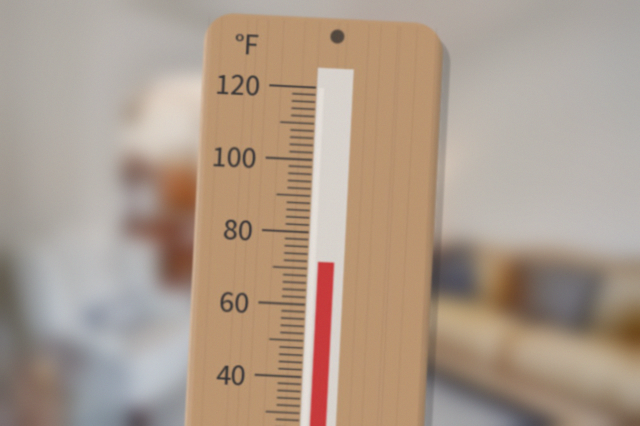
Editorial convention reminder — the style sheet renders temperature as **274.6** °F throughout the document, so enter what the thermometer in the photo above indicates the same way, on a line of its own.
**72** °F
